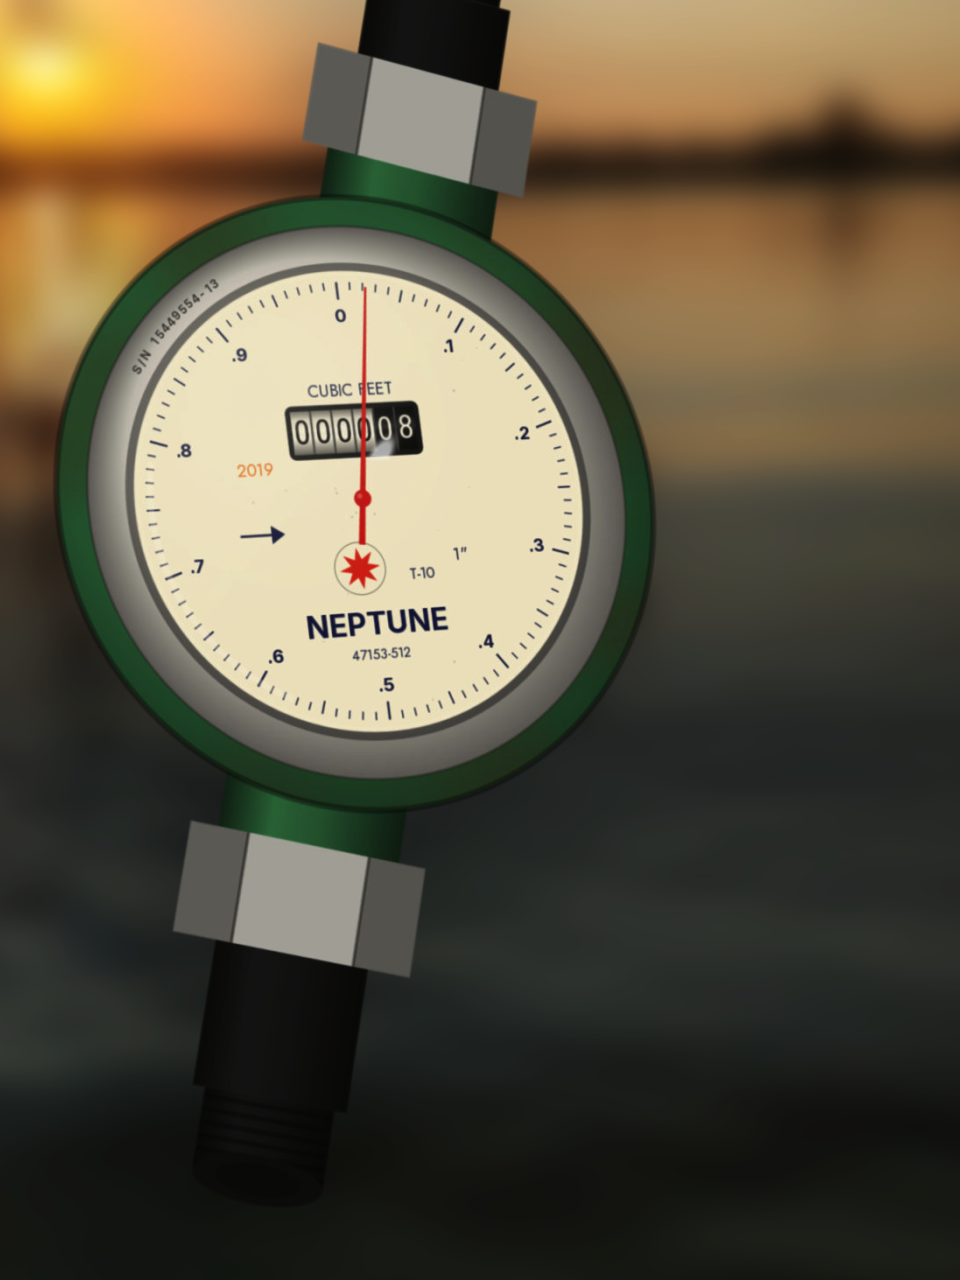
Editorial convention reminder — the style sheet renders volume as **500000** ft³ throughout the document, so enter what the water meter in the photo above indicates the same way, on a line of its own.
**8.02** ft³
